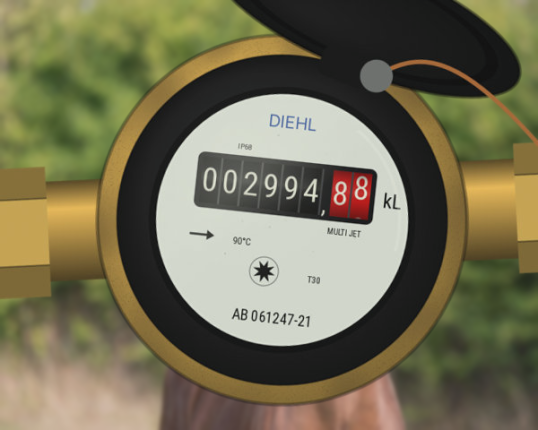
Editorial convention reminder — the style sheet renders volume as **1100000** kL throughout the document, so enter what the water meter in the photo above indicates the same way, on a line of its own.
**2994.88** kL
